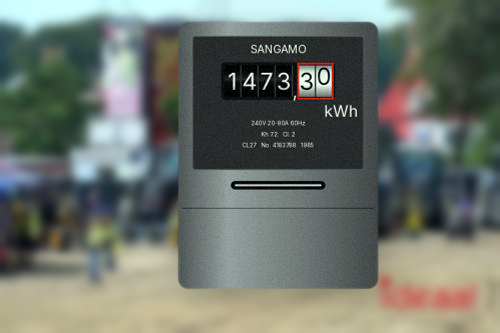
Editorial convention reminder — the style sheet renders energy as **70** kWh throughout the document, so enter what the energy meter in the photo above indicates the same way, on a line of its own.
**1473.30** kWh
